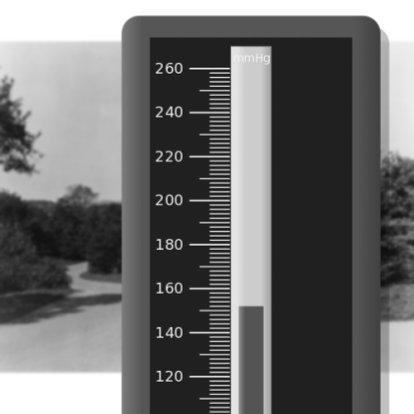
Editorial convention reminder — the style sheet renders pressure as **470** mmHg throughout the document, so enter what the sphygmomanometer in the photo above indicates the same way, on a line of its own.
**152** mmHg
